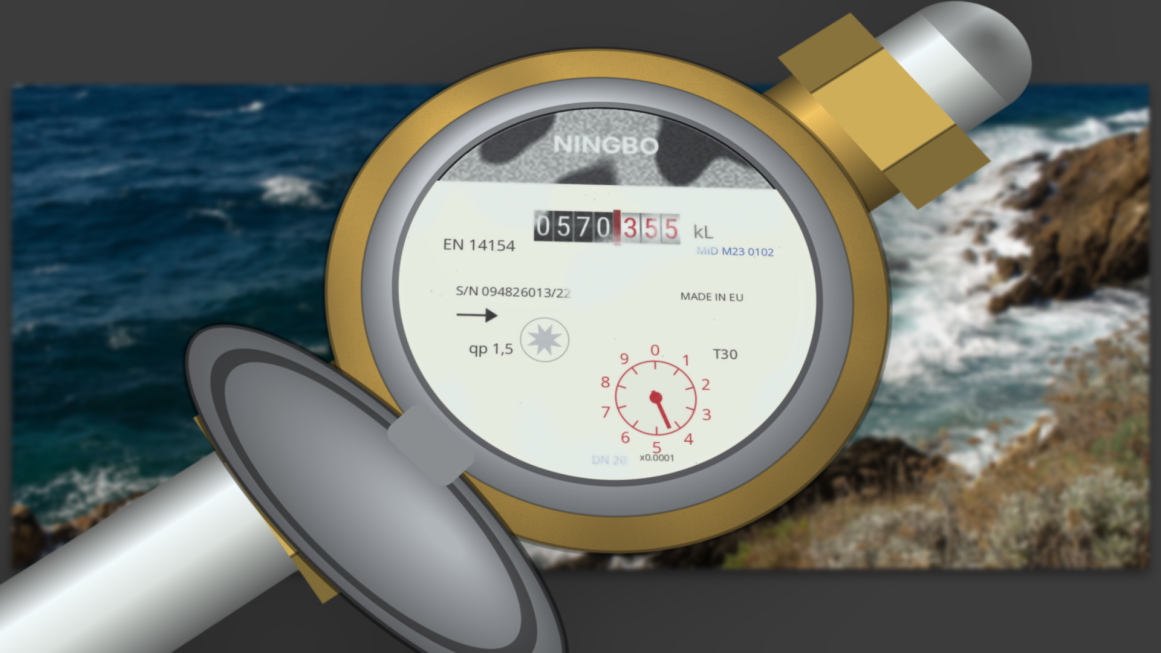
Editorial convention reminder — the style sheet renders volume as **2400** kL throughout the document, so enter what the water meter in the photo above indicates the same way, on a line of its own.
**570.3554** kL
